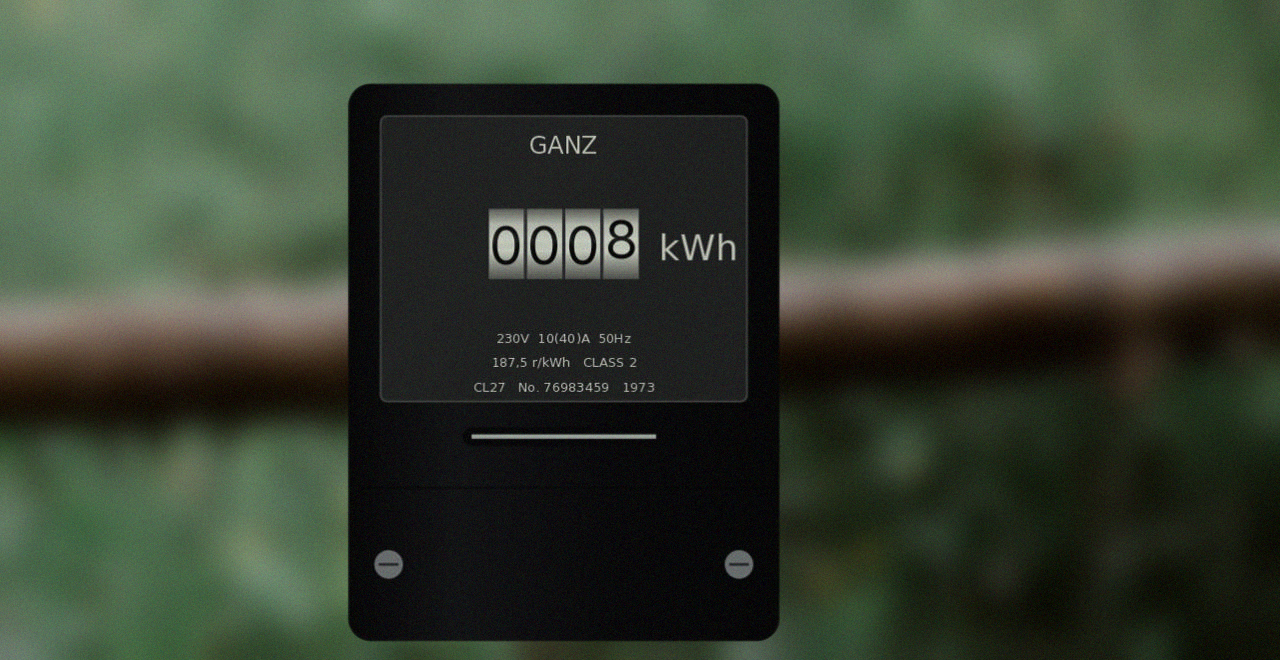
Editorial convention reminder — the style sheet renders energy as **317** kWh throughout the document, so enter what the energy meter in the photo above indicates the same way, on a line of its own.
**8** kWh
